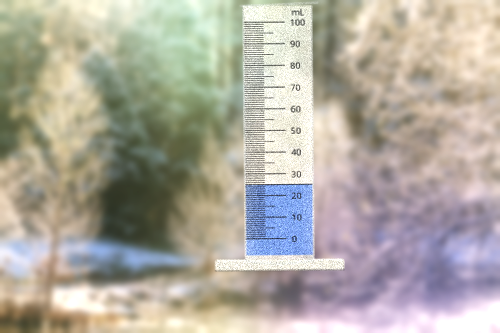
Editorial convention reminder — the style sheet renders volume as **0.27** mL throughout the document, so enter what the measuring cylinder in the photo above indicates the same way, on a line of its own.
**25** mL
